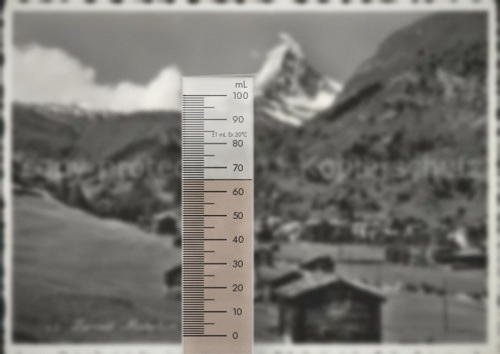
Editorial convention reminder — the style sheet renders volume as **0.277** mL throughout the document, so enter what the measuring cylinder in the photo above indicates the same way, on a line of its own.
**65** mL
